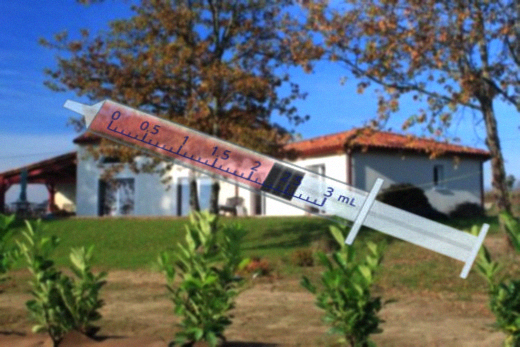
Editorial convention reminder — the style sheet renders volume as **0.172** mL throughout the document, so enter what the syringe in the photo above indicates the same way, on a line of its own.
**2.2** mL
